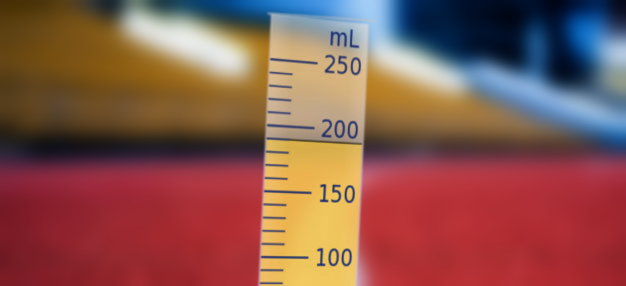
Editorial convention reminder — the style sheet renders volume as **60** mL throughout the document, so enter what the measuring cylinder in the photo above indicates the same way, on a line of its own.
**190** mL
